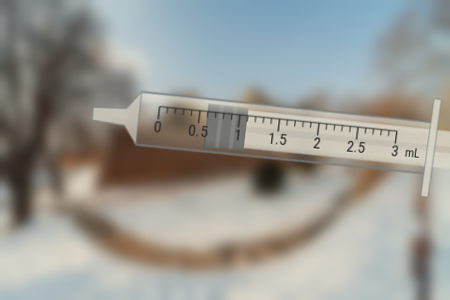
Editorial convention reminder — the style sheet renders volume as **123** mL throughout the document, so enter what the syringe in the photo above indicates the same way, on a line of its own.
**0.6** mL
